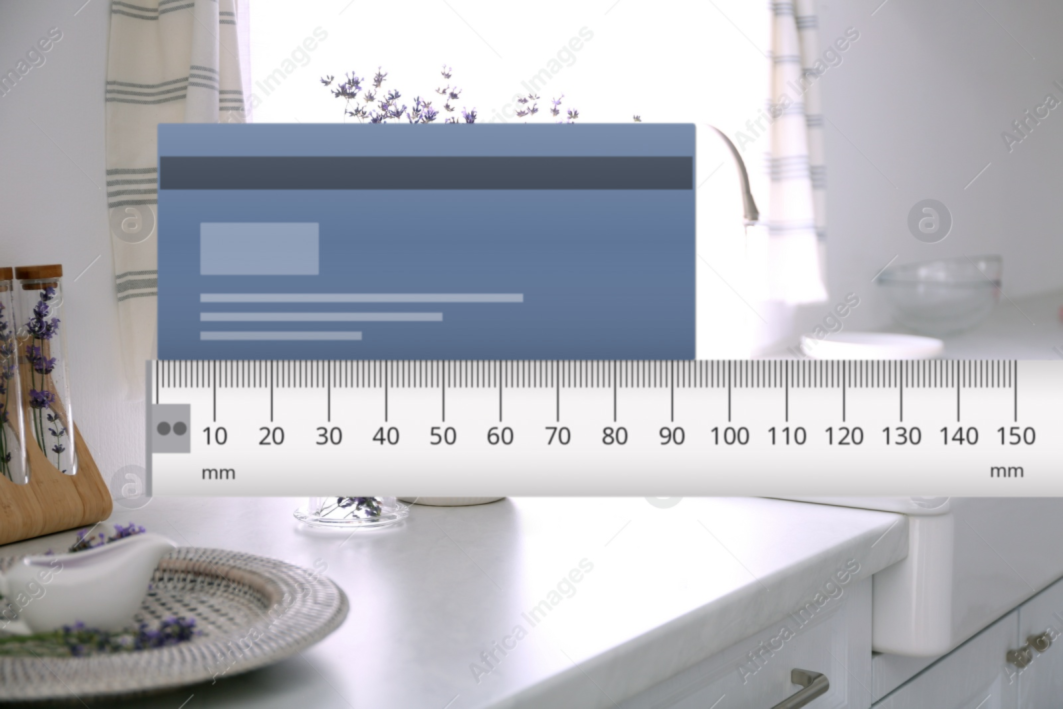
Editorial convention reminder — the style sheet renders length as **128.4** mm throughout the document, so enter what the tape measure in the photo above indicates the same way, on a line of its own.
**94** mm
